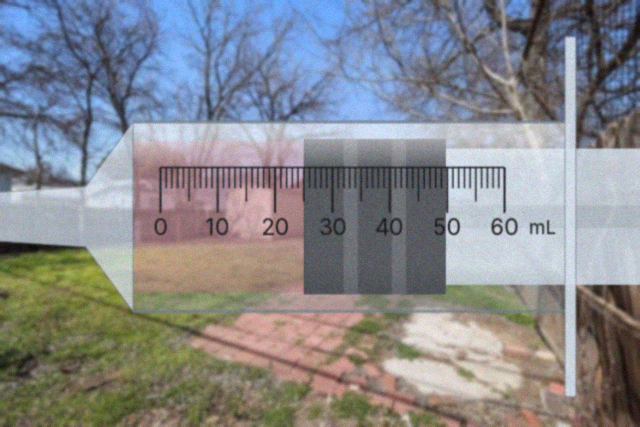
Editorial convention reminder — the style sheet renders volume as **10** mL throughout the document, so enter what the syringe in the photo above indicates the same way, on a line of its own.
**25** mL
